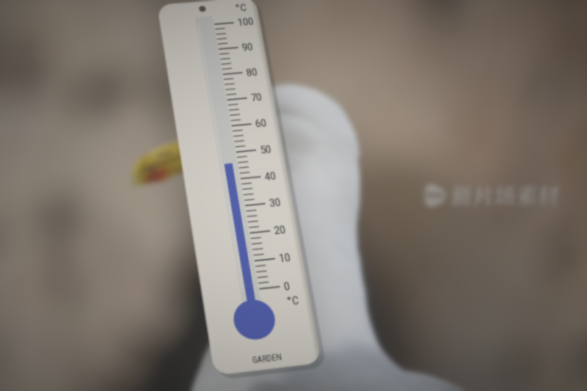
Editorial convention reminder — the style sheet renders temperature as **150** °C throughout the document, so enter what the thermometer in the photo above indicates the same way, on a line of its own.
**46** °C
